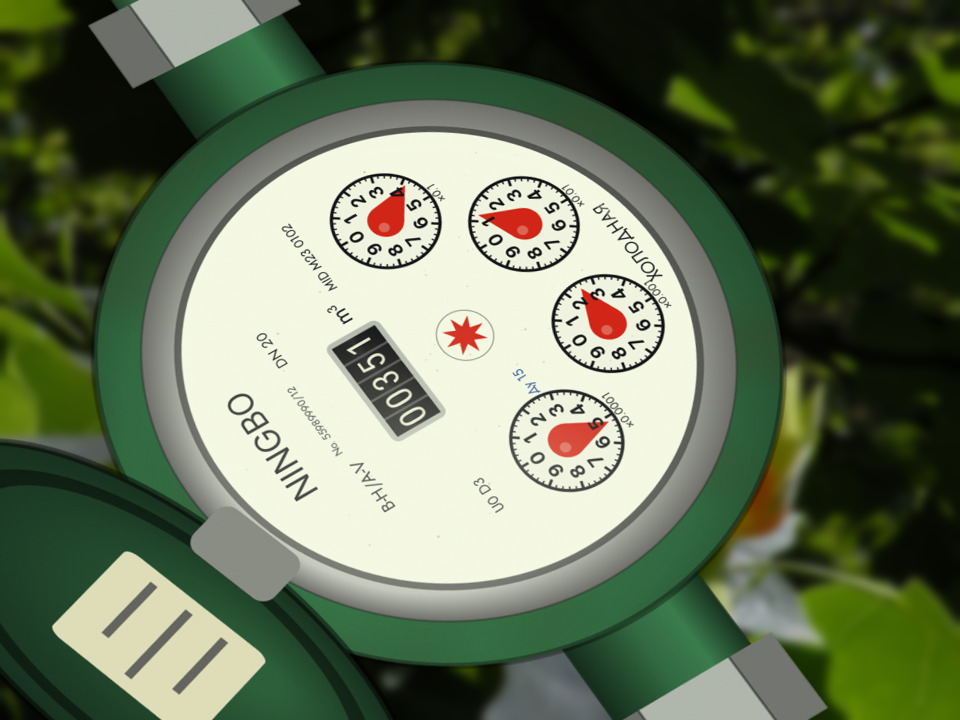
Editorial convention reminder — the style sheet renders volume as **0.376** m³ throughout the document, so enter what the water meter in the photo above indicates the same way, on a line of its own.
**351.4125** m³
